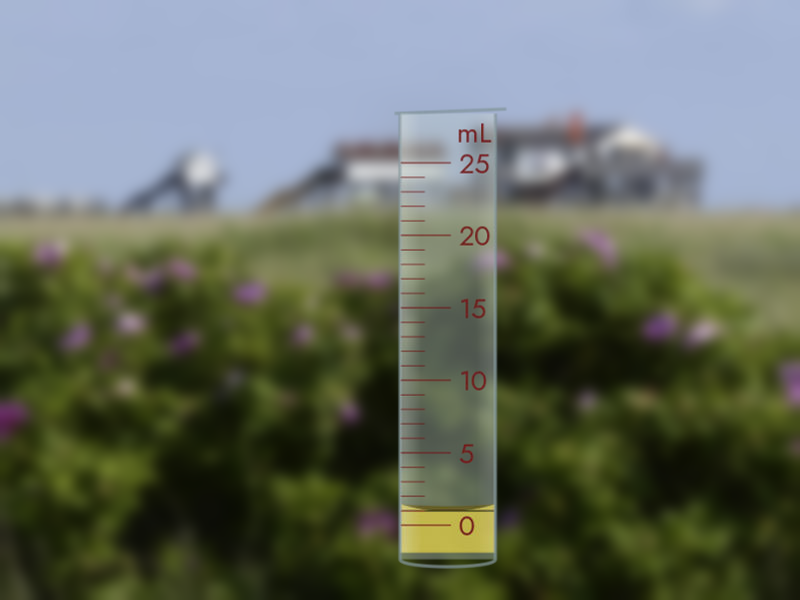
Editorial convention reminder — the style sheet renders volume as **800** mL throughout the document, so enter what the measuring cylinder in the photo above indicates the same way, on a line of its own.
**1** mL
